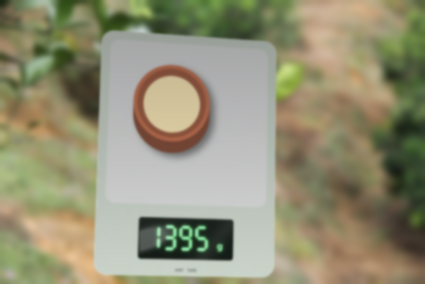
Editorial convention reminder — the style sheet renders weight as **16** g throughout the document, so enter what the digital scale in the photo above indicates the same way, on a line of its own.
**1395** g
